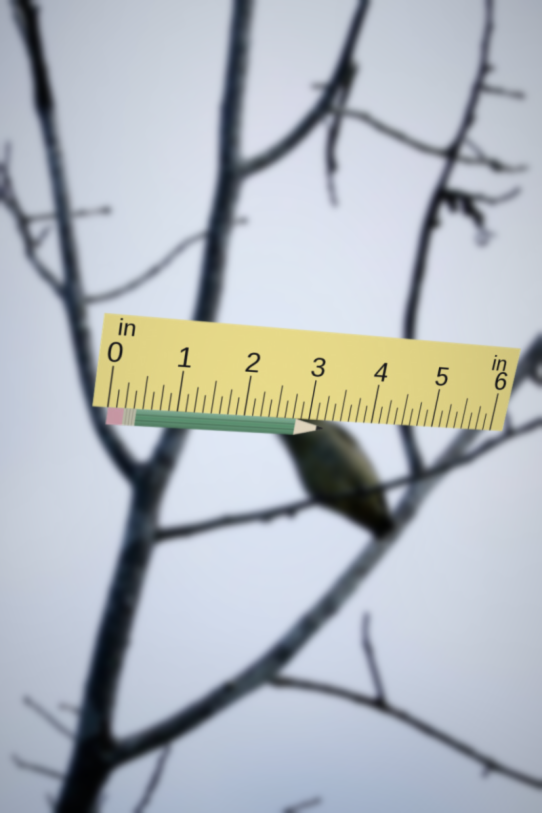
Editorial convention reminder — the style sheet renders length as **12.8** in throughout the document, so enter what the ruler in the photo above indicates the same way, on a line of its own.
**3.25** in
